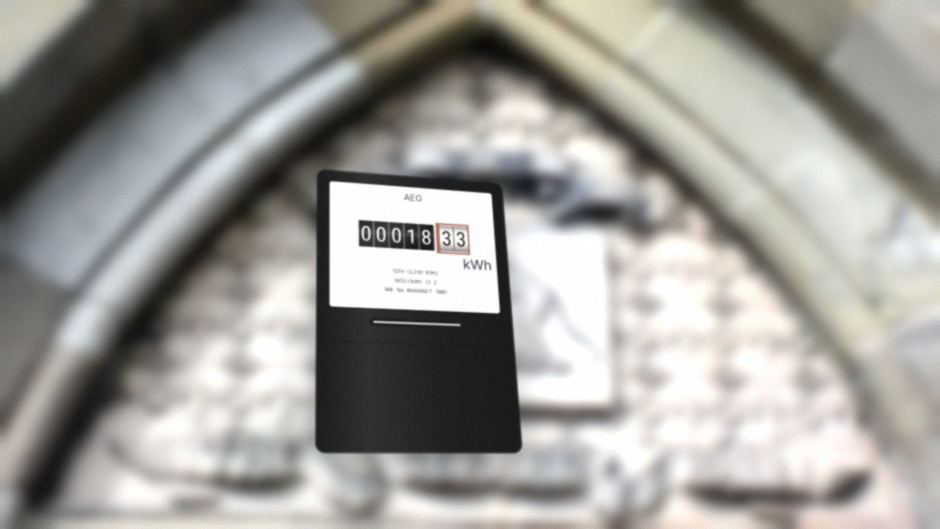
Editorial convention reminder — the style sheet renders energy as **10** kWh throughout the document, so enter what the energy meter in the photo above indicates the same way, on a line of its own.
**18.33** kWh
